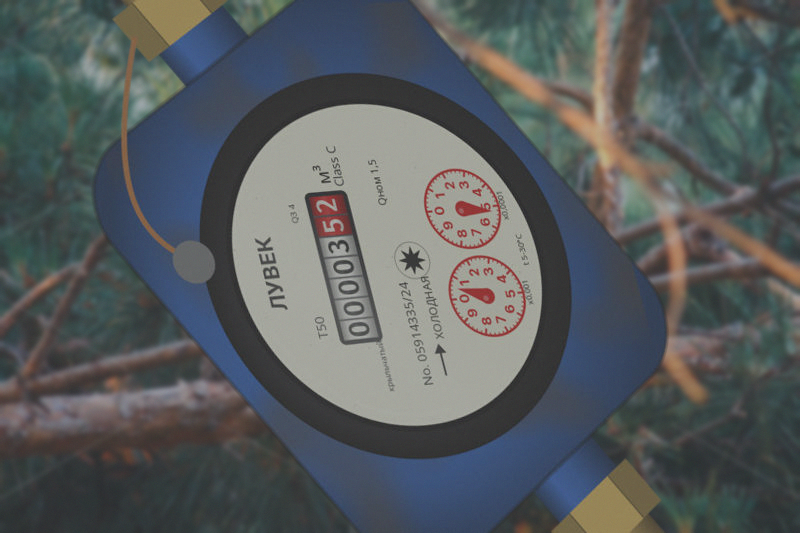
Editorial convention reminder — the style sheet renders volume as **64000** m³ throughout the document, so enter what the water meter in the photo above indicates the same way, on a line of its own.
**3.5205** m³
